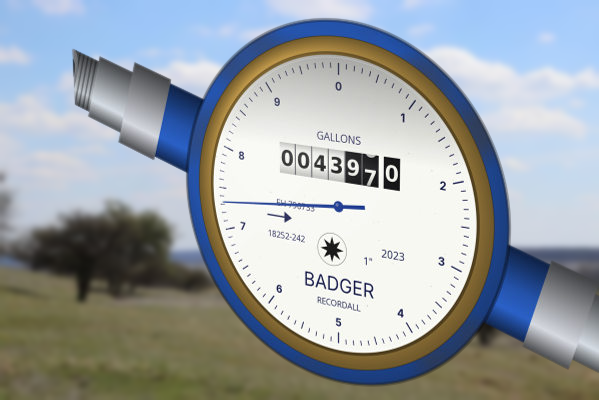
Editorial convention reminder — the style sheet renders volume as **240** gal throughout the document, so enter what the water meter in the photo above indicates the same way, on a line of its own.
**43967.3** gal
